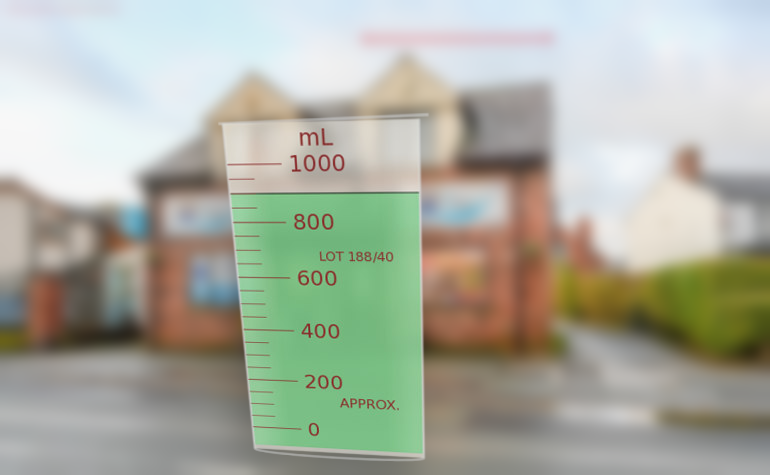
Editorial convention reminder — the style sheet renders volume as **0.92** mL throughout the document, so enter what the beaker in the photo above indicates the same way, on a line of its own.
**900** mL
